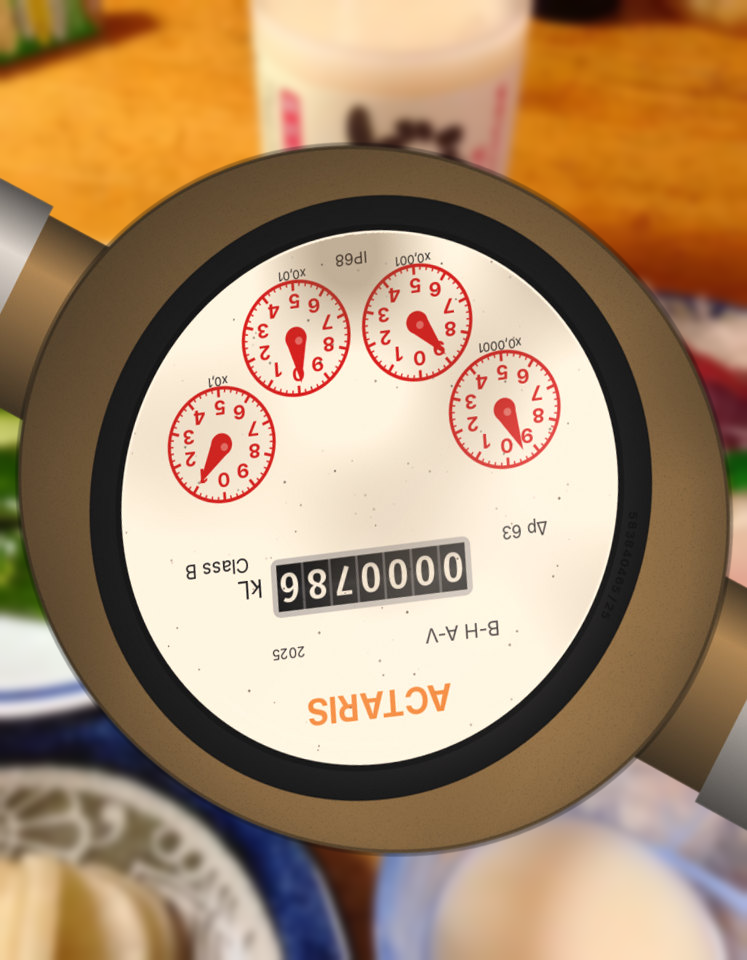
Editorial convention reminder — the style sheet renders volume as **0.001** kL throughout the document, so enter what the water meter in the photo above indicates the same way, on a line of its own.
**786.0989** kL
